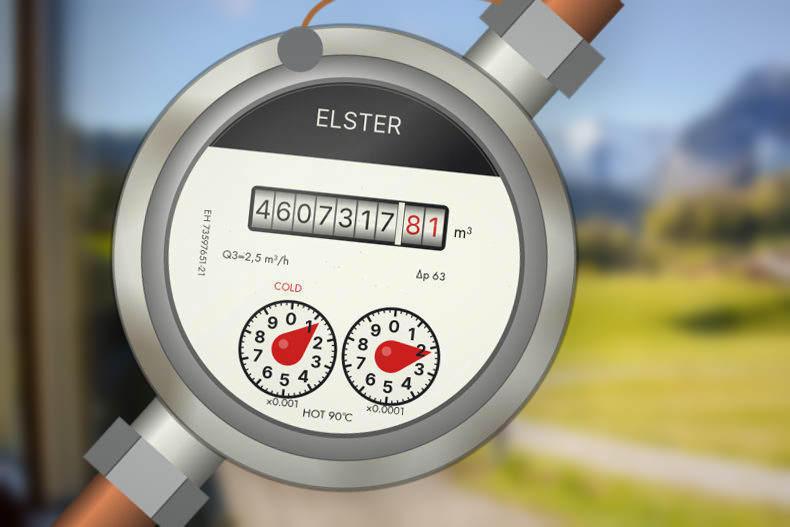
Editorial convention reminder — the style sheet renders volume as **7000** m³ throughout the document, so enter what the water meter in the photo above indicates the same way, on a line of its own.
**4607317.8112** m³
